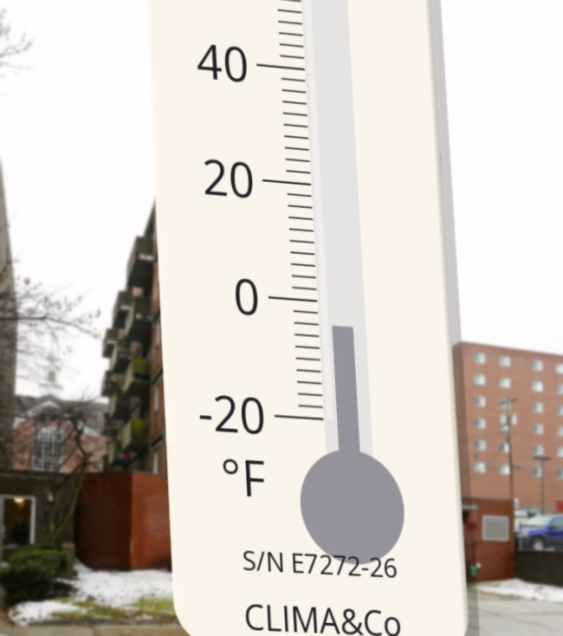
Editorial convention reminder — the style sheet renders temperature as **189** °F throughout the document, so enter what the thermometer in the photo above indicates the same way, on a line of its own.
**-4** °F
